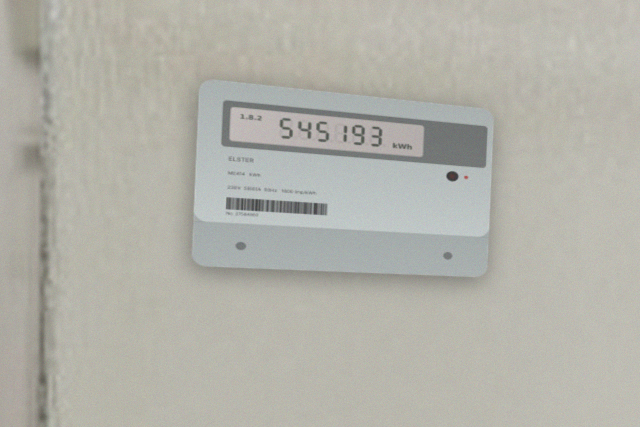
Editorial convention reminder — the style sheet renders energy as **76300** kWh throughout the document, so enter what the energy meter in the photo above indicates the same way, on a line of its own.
**545193** kWh
